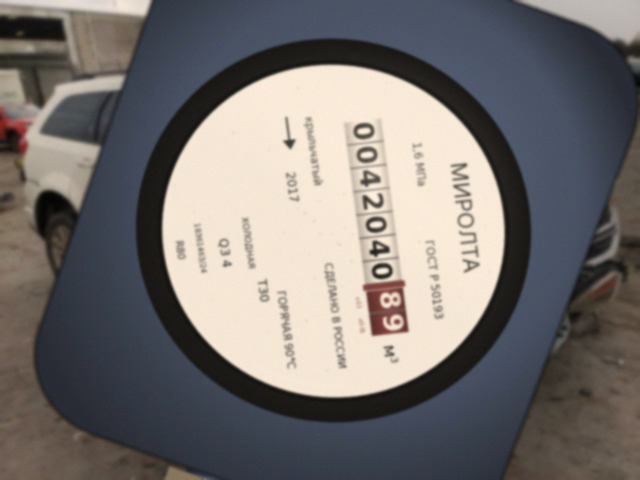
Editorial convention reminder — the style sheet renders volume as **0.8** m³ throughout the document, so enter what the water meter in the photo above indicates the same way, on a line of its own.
**42040.89** m³
